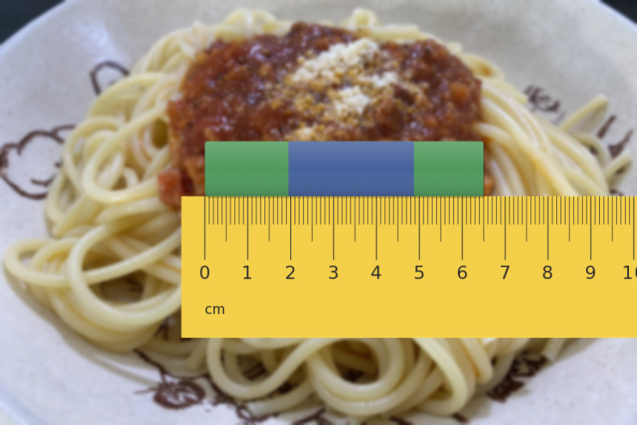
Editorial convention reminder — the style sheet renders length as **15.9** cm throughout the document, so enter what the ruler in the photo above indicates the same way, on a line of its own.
**6.5** cm
